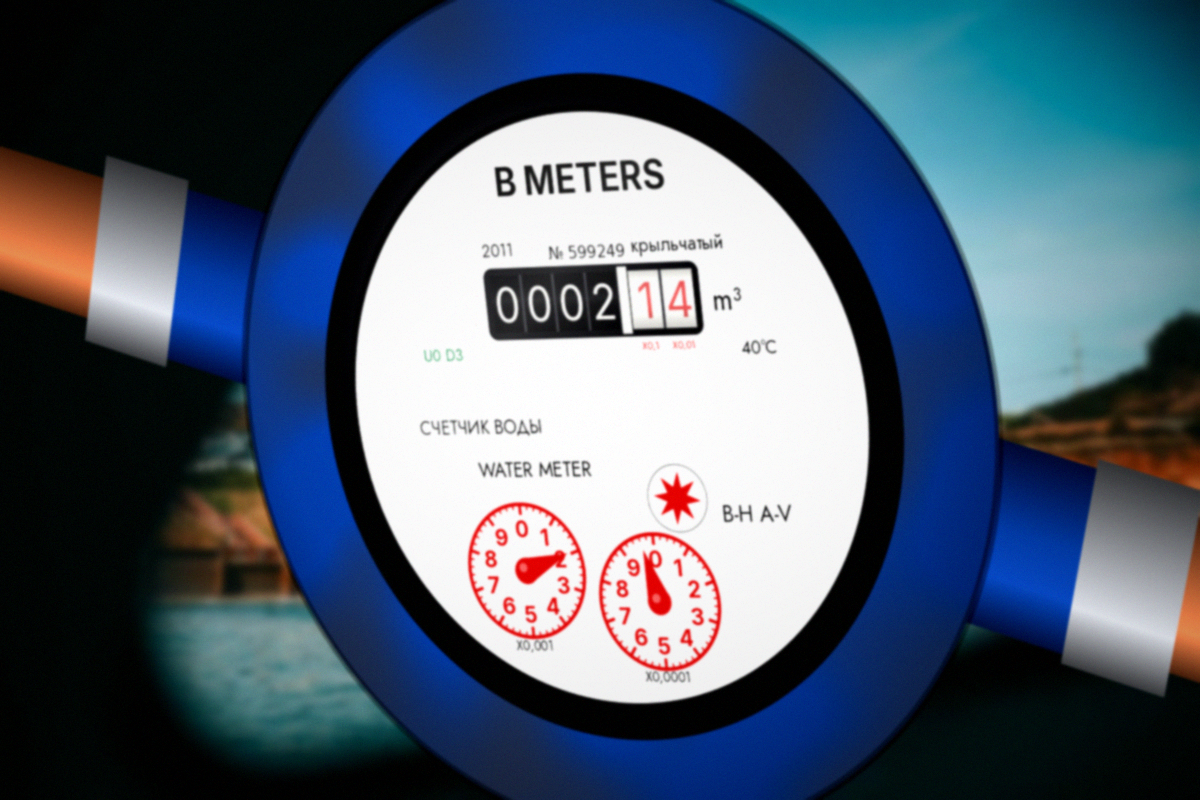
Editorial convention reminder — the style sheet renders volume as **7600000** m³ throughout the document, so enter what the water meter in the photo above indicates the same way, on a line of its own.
**2.1419** m³
